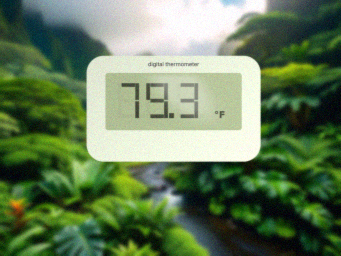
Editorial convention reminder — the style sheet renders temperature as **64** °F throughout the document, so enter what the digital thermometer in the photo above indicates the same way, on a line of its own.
**79.3** °F
